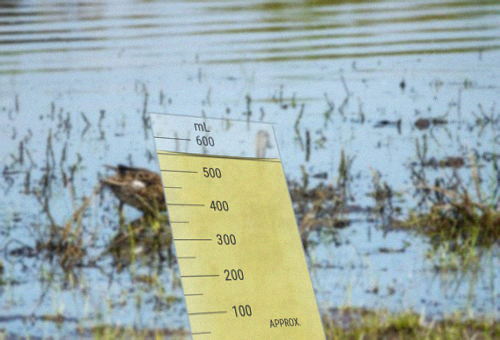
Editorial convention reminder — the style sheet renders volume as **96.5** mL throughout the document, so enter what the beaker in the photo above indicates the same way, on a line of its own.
**550** mL
